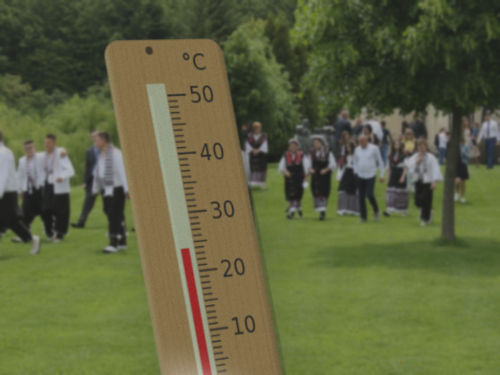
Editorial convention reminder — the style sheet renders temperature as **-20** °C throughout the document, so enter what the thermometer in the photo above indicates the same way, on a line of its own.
**24** °C
